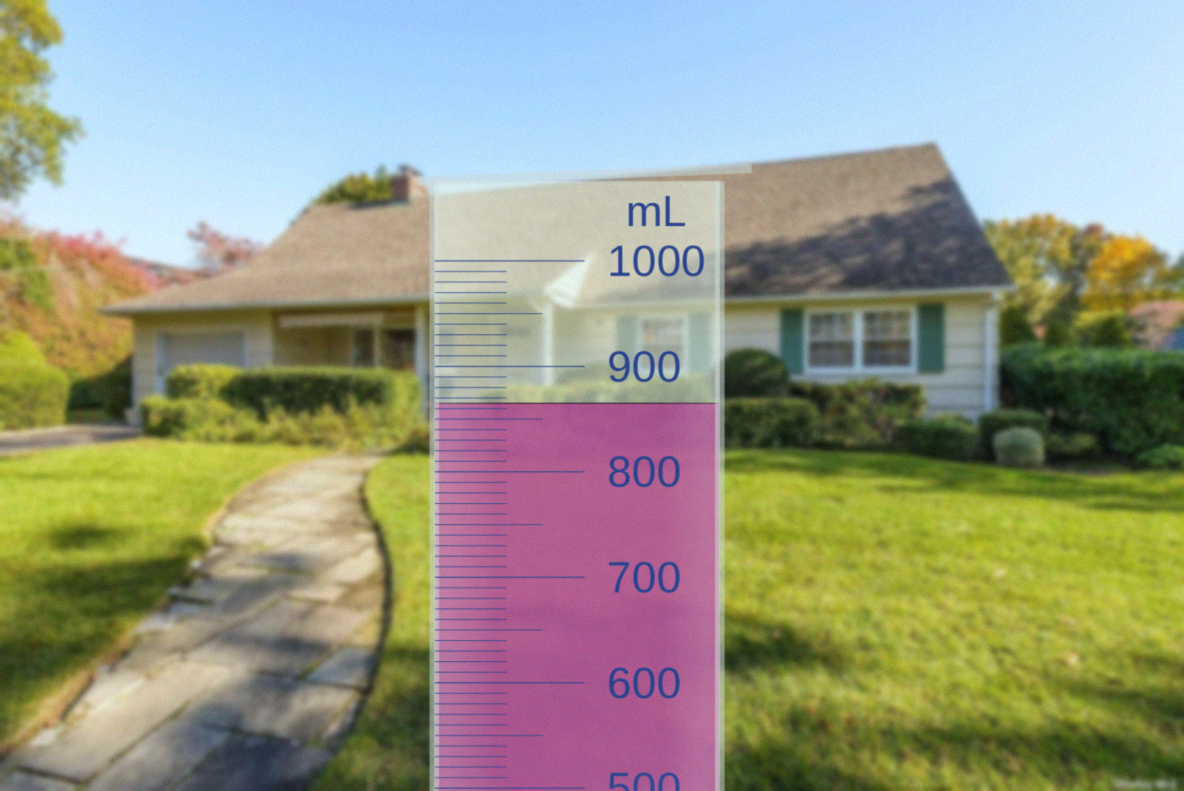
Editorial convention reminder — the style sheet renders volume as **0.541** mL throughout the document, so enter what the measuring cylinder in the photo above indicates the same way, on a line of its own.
**865** mL
